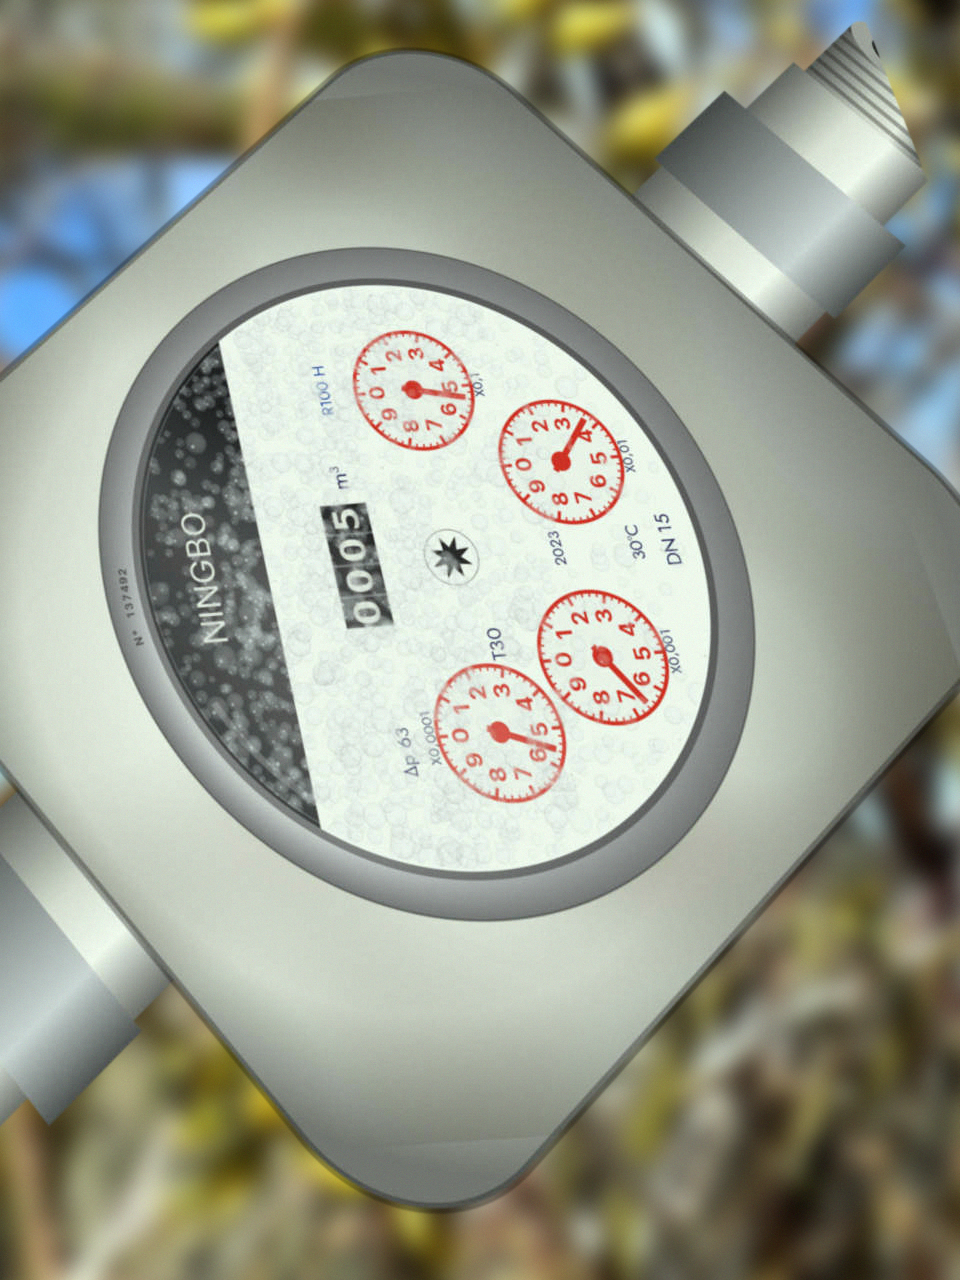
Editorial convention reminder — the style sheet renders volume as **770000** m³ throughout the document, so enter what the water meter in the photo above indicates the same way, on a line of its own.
**5.5365** m³
